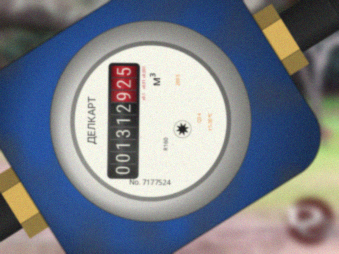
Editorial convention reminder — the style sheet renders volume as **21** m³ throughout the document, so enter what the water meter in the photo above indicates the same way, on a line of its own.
**1312.925** m³
